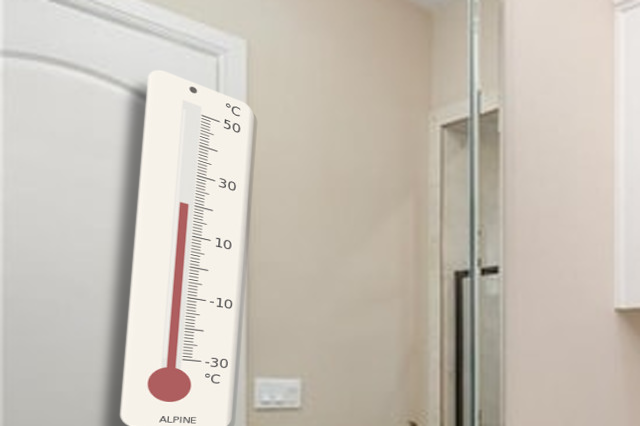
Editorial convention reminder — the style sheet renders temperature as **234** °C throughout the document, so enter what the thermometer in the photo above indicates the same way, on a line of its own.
**20** °C
